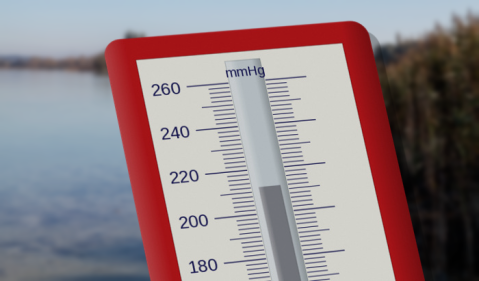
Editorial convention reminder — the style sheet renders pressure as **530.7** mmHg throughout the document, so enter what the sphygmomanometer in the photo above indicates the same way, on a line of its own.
**212** mmHg
